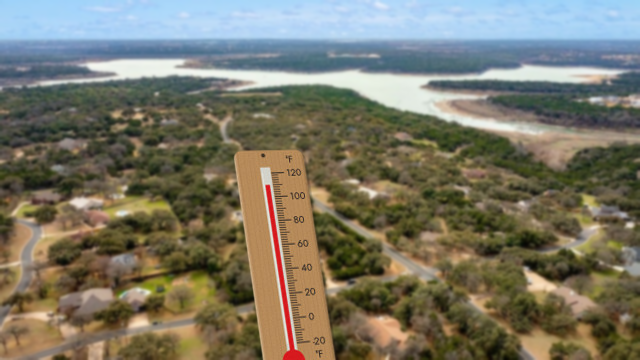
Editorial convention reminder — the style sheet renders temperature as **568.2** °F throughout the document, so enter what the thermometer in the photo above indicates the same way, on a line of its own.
**110** °F
